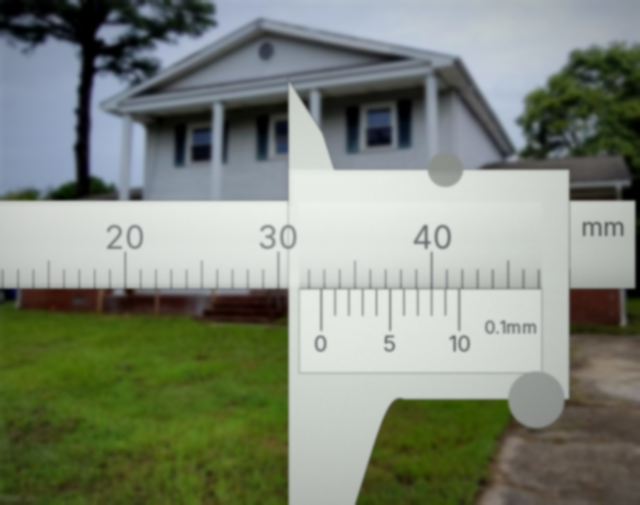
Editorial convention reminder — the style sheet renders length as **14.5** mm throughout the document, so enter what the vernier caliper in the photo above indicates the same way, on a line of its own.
**32.8** mm
